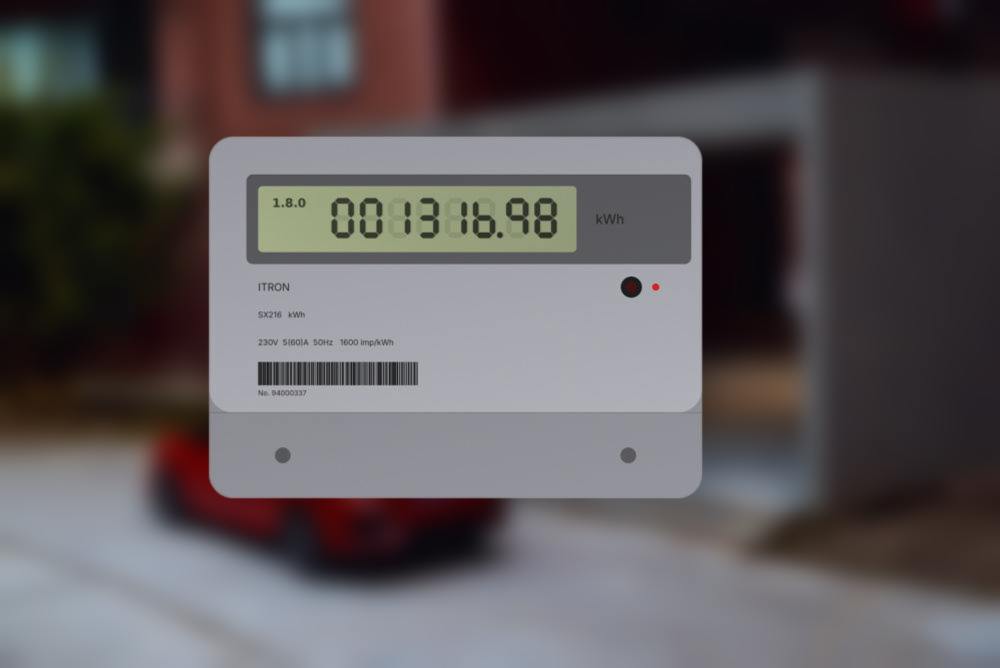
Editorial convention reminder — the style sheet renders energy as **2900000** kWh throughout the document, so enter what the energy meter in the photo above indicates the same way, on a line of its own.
**1316.98** kWh
